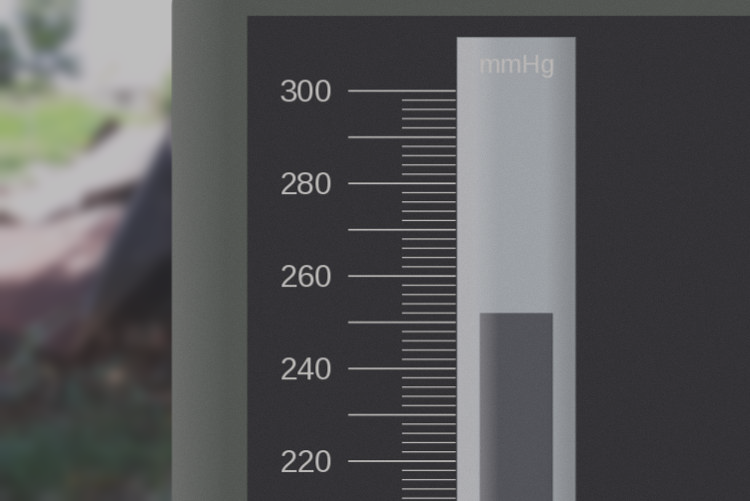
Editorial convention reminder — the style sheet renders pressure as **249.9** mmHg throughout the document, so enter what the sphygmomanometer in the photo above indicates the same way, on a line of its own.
**252** mmHg
